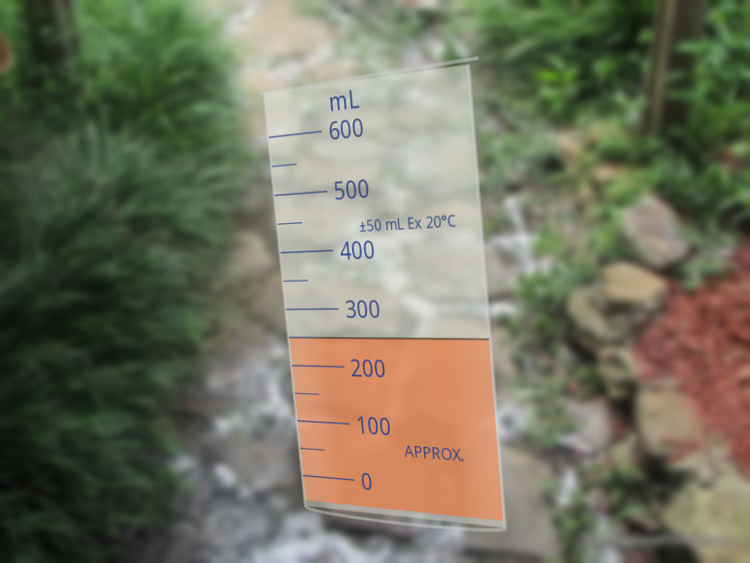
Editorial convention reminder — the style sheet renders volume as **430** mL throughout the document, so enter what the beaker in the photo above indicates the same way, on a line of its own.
**250** mL
